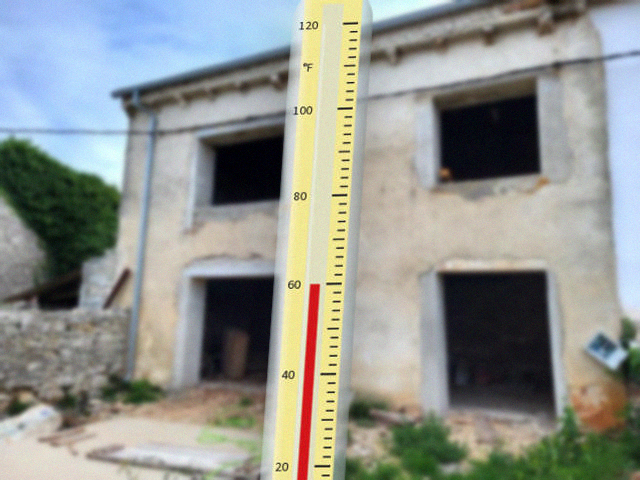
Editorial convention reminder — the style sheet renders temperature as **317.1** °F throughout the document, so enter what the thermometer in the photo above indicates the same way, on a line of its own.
**60** °F
